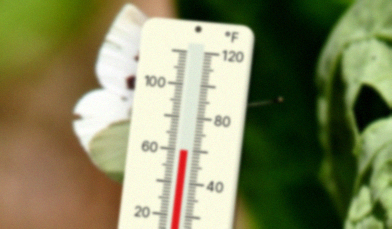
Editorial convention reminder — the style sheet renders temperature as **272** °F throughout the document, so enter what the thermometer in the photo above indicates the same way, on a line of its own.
**60** °F
